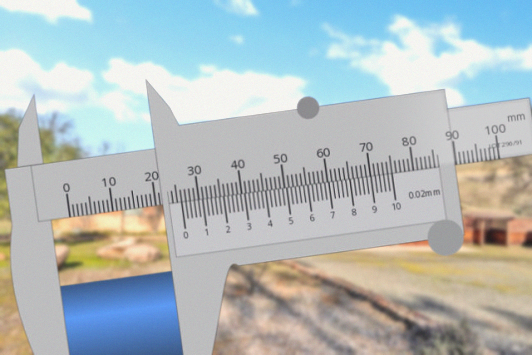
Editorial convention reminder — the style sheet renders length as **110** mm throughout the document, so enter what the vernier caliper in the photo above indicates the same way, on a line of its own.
**26.0** mm
